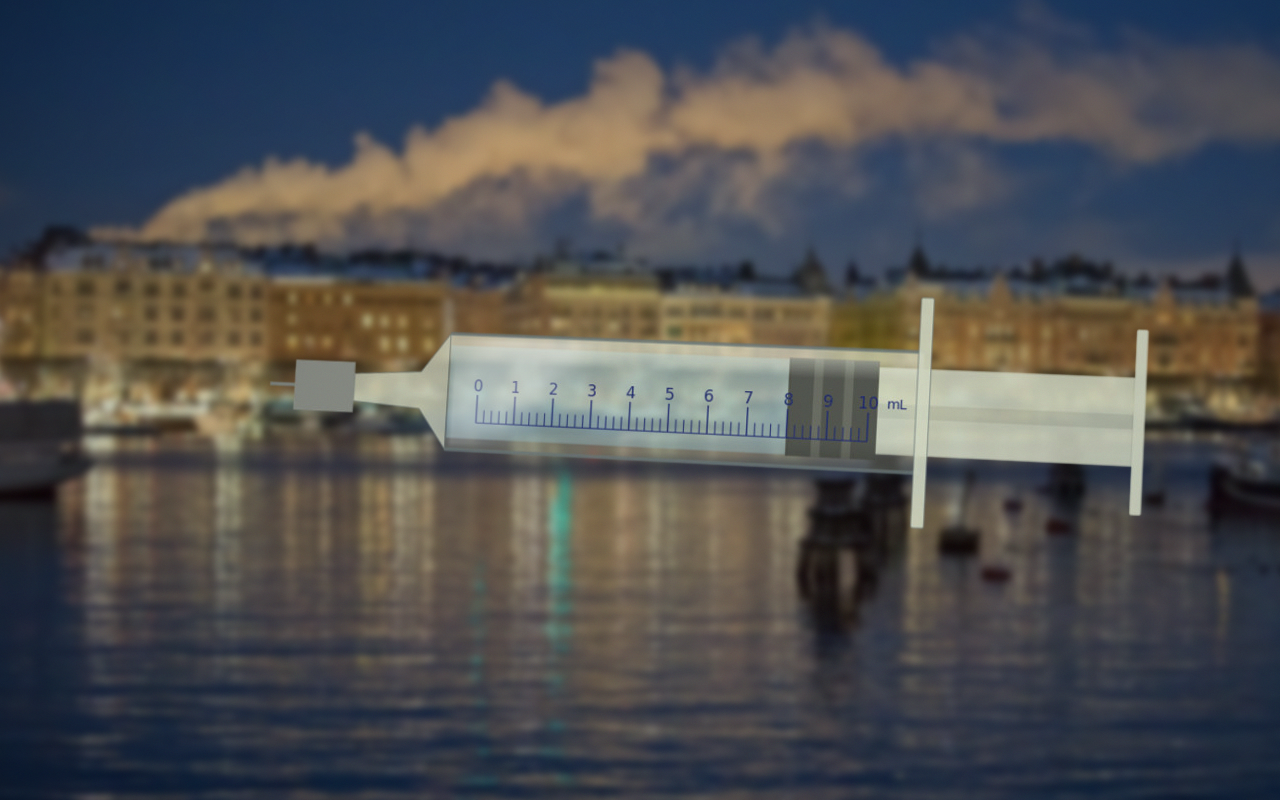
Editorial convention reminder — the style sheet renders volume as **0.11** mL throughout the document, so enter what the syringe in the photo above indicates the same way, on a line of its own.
**8** mL
